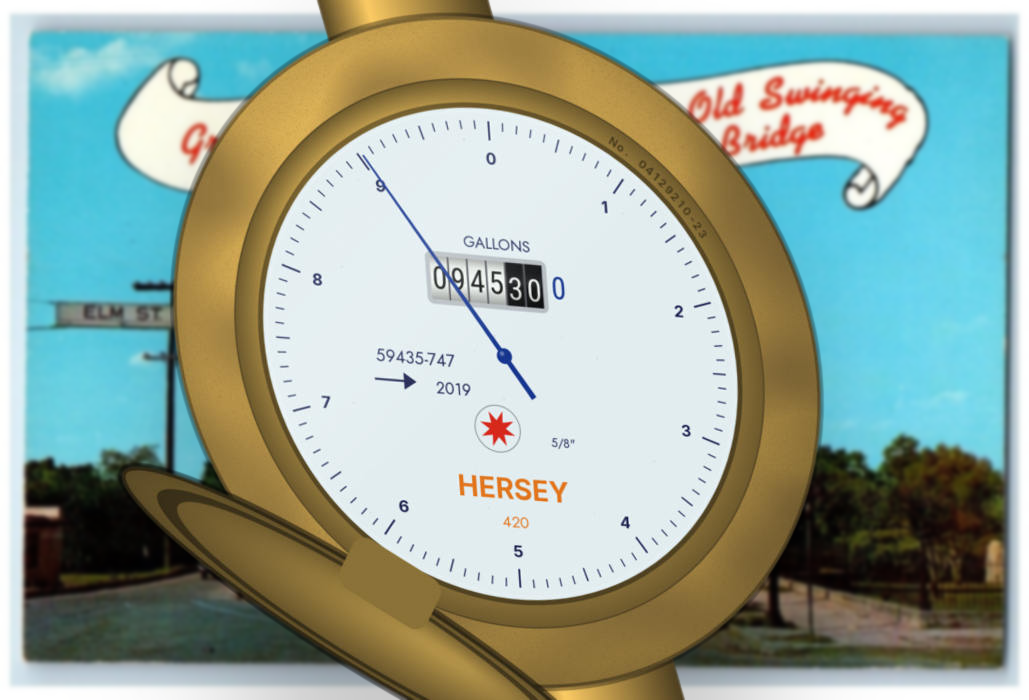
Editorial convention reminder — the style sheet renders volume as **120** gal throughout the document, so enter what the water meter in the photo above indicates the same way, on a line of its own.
**945299.0** gal
